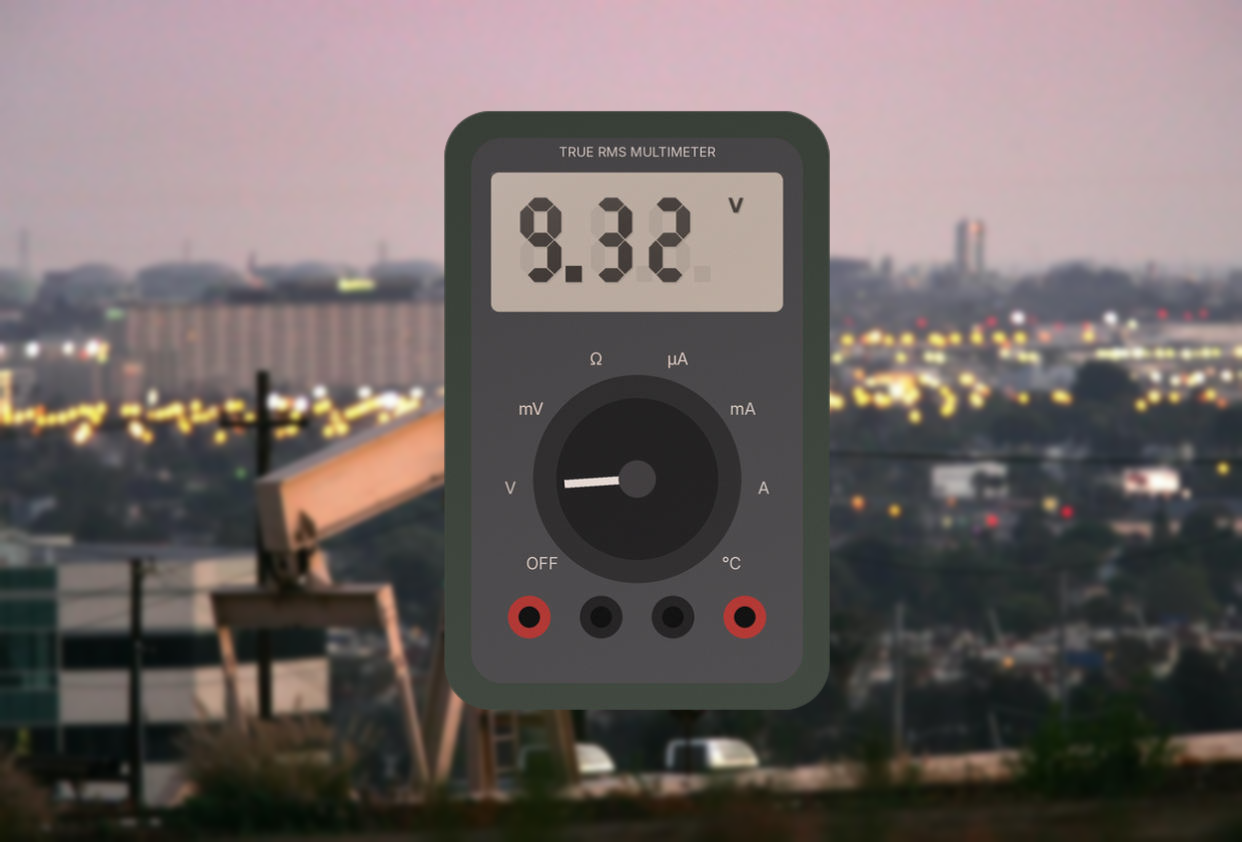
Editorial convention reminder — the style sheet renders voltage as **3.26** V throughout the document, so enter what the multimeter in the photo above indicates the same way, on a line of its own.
**9.32** V
